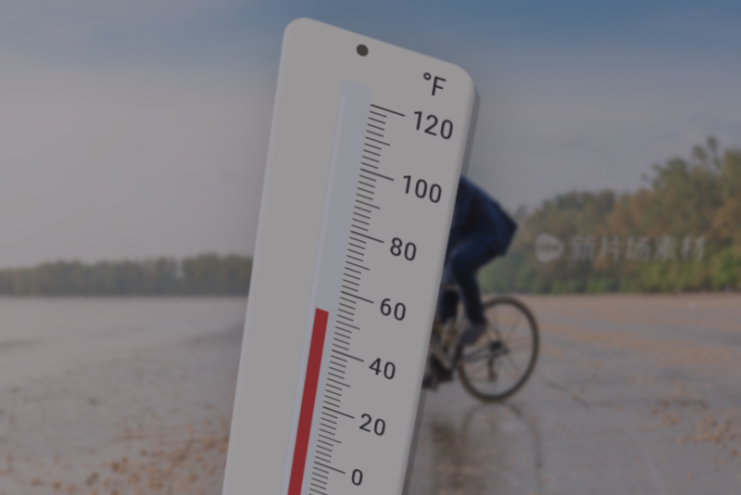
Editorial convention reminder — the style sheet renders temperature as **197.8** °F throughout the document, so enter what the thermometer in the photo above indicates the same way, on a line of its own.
**52** °F
